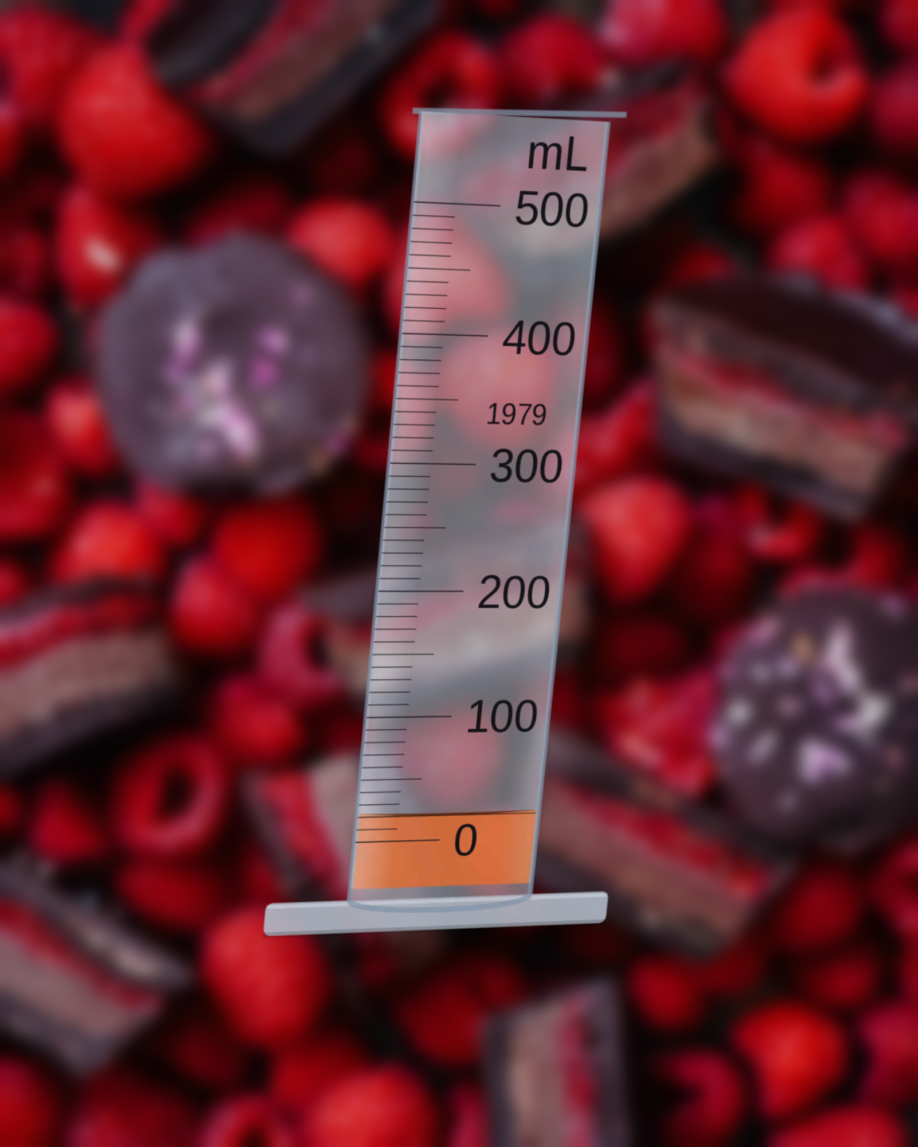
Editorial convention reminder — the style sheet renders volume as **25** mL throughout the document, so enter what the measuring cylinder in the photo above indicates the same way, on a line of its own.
**20** mL
